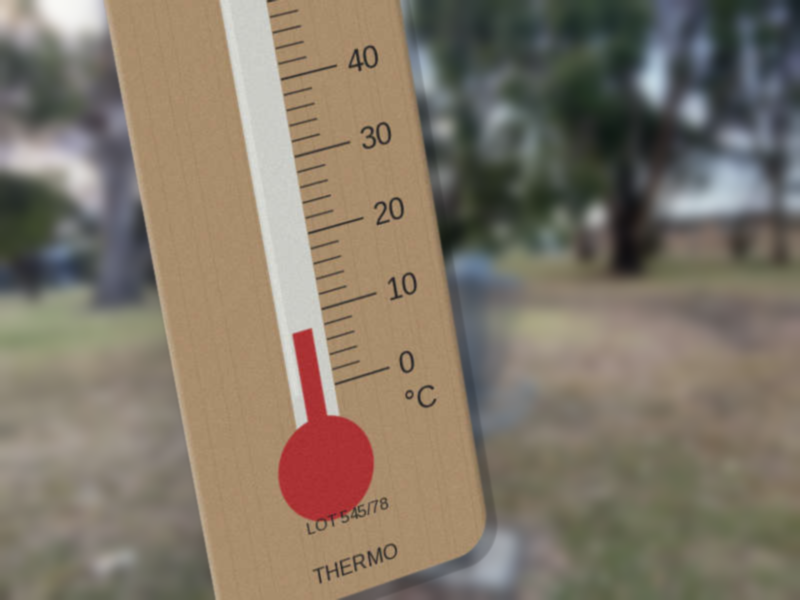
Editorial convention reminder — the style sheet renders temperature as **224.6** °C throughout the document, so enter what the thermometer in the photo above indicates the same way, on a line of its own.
**8** °C
